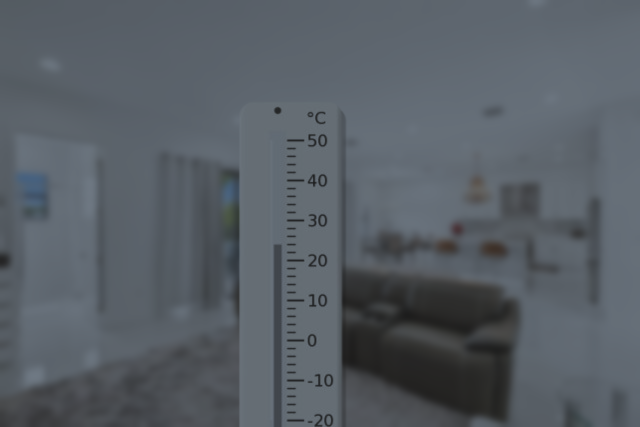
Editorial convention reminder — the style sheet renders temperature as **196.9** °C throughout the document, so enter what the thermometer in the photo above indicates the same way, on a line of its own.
**24** °C
